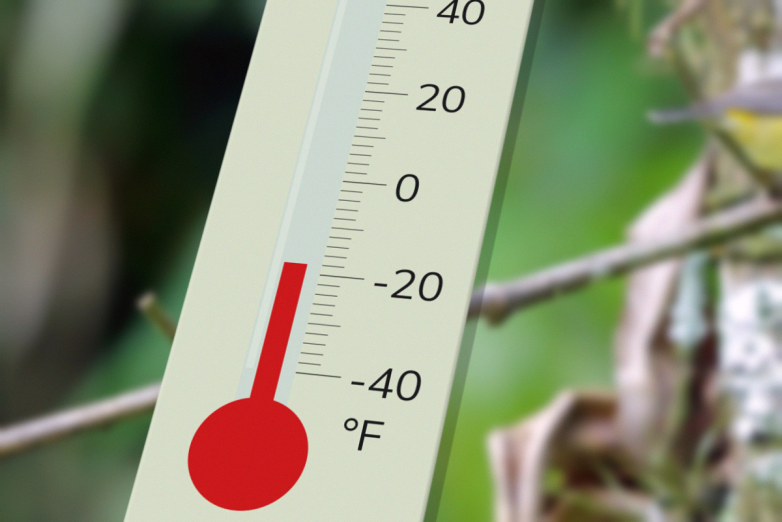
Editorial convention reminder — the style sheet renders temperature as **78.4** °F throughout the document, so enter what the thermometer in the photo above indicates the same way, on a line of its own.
**-18** °F
